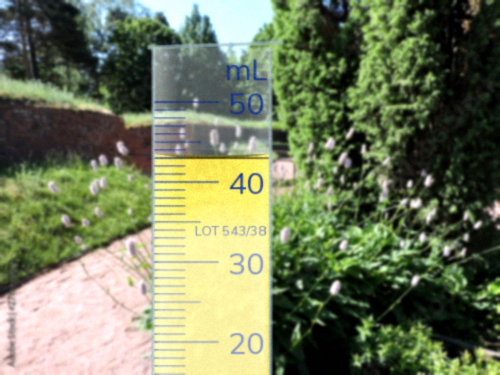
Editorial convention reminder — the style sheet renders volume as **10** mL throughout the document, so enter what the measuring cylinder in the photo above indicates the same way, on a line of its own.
**43** mL
